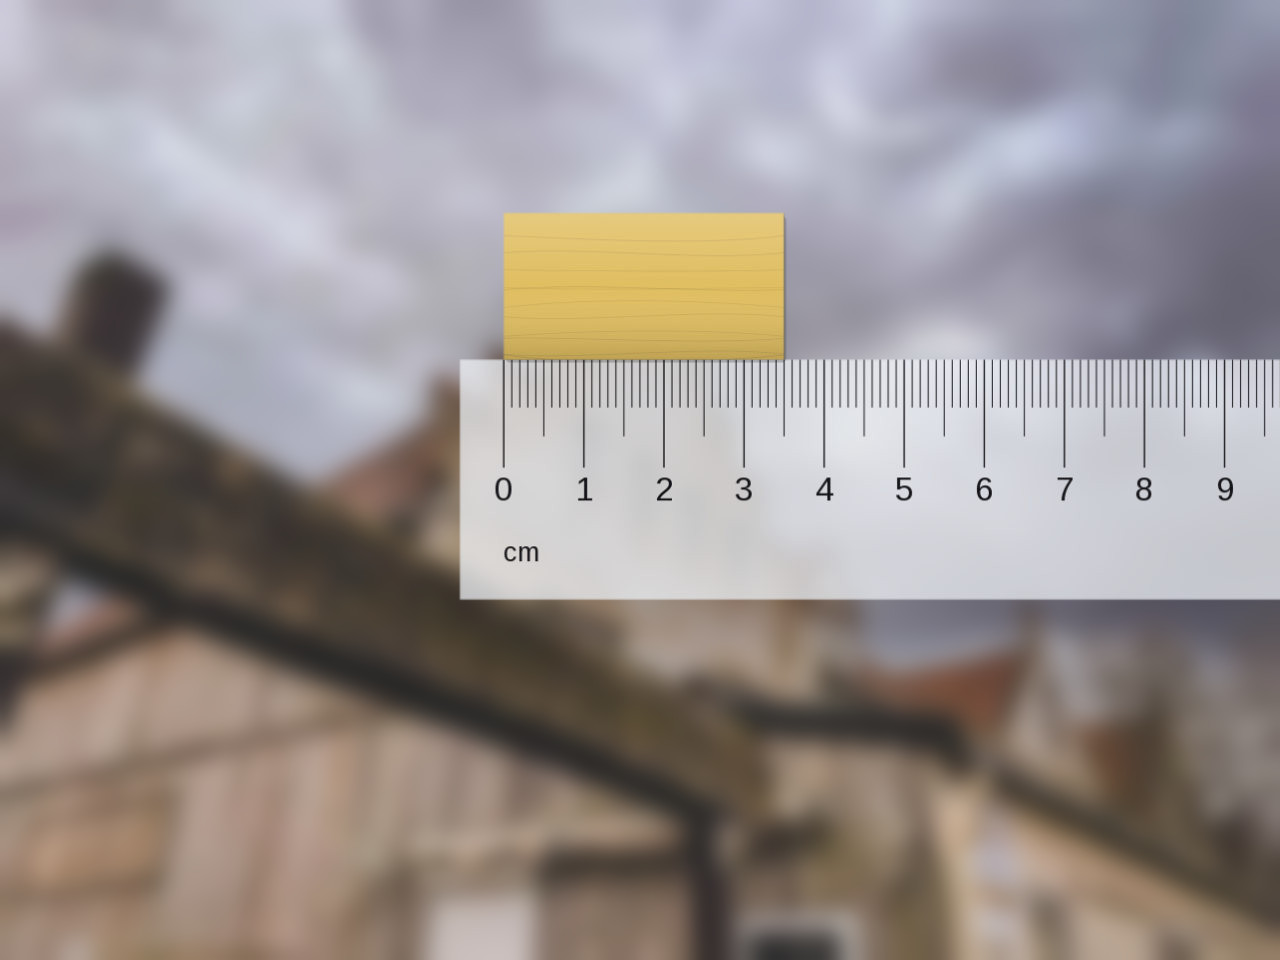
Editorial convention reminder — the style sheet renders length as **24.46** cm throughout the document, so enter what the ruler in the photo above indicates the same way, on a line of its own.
**3.5** cm
